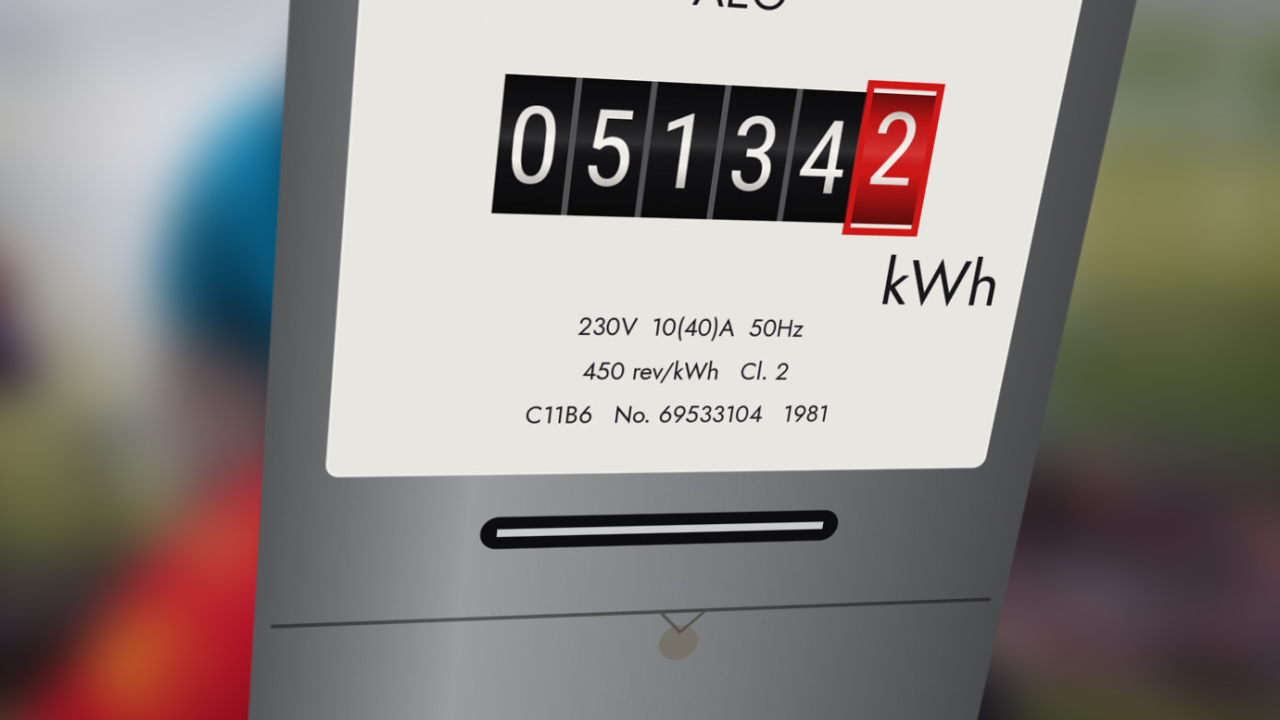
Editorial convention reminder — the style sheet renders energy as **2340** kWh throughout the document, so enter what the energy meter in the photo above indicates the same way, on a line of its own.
**5134.2** kWh
